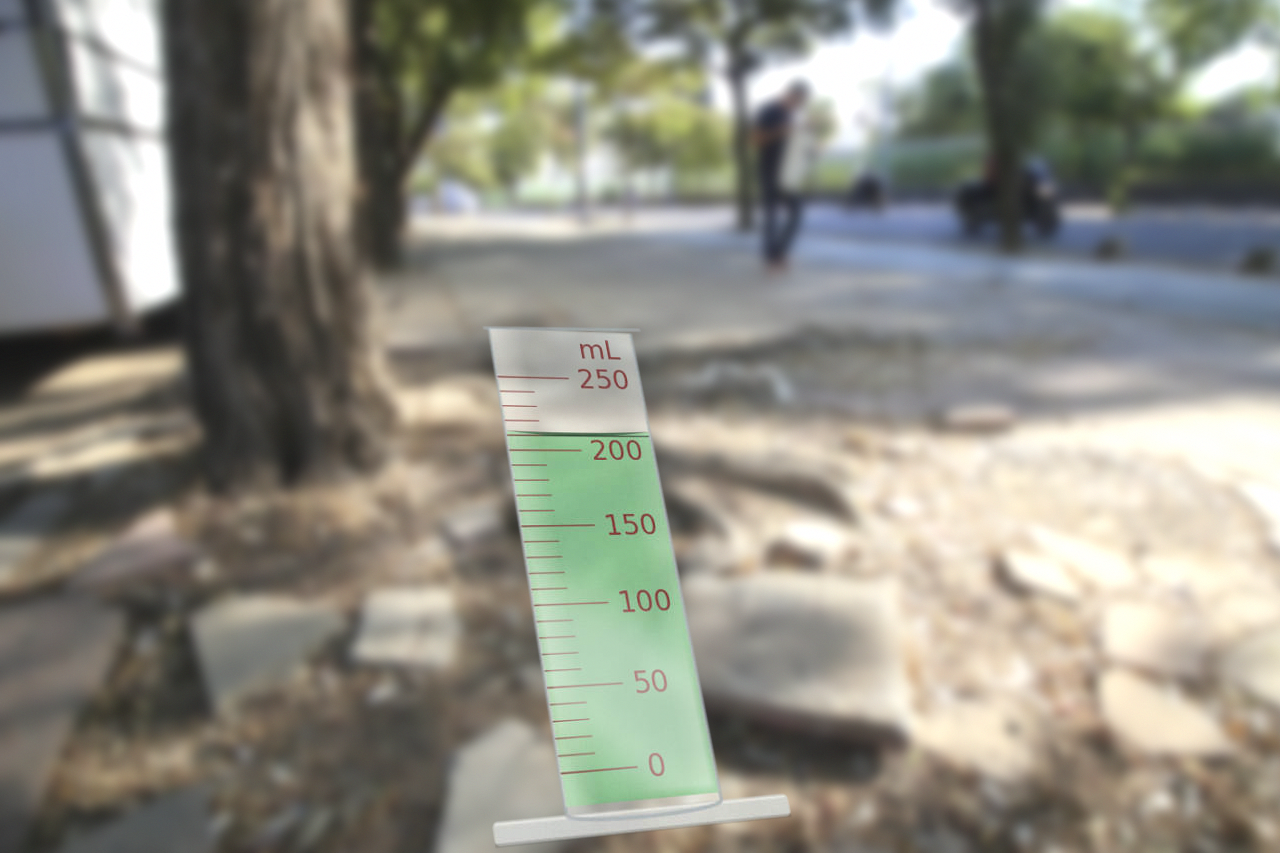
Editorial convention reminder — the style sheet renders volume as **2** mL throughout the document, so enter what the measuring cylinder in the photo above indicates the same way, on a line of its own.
**210** mL
